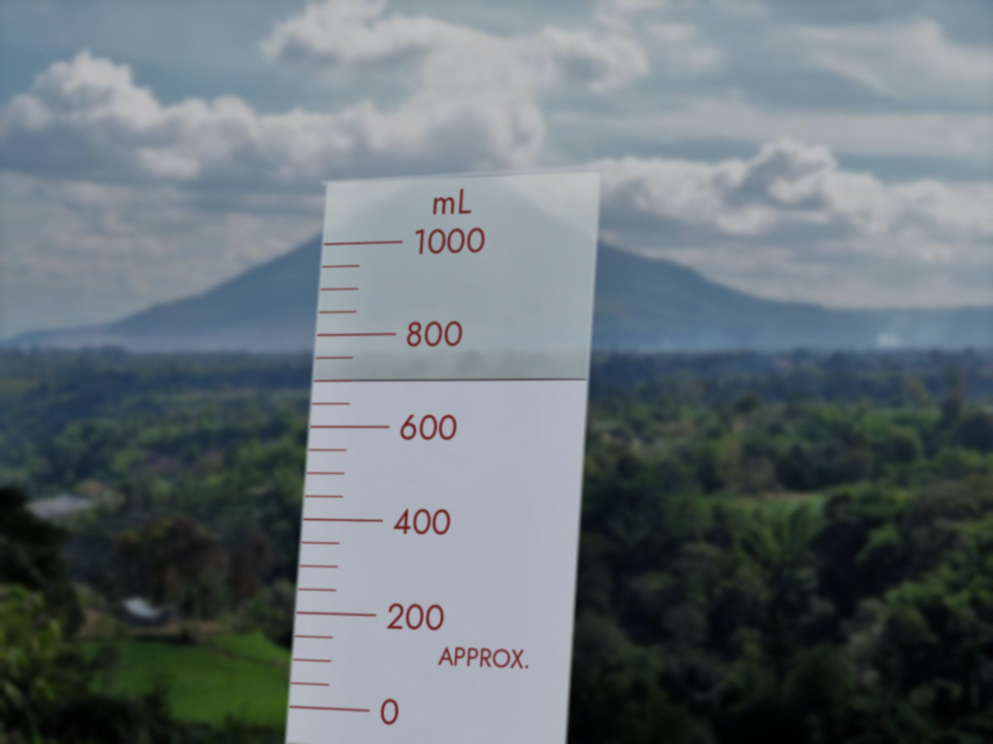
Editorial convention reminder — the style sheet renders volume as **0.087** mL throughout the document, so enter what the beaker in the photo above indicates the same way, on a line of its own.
**700** mL
